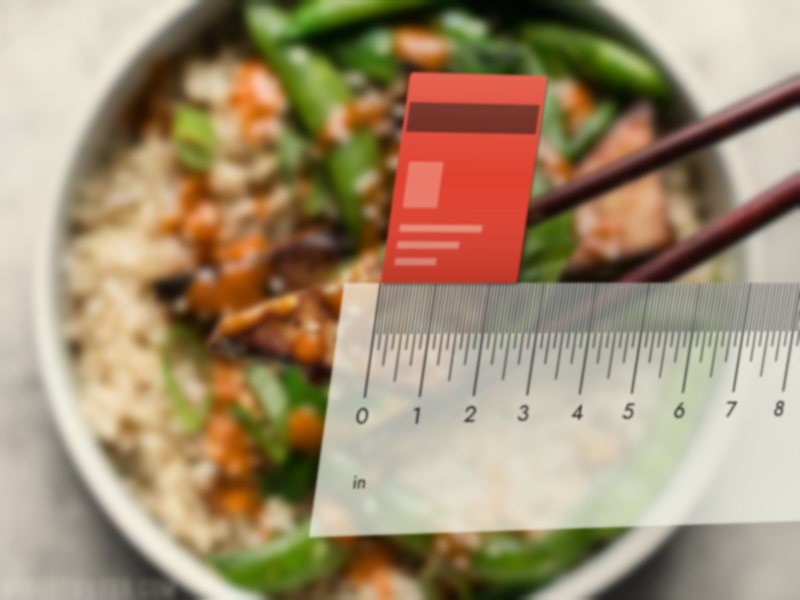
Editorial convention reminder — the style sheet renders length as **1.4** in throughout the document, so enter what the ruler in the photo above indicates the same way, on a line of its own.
**2.5** in
